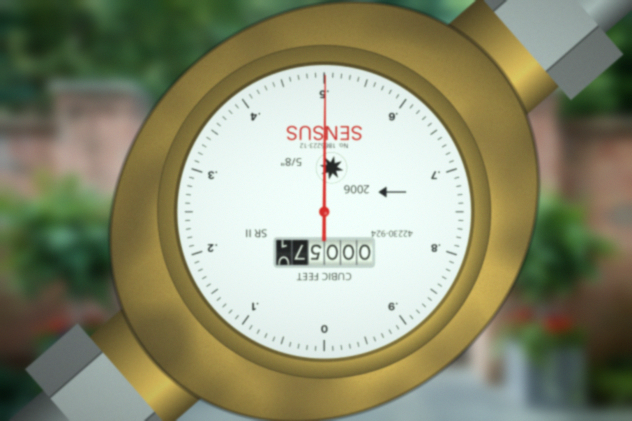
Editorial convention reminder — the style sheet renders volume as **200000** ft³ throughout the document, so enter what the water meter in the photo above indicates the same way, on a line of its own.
**570.50** ft³
